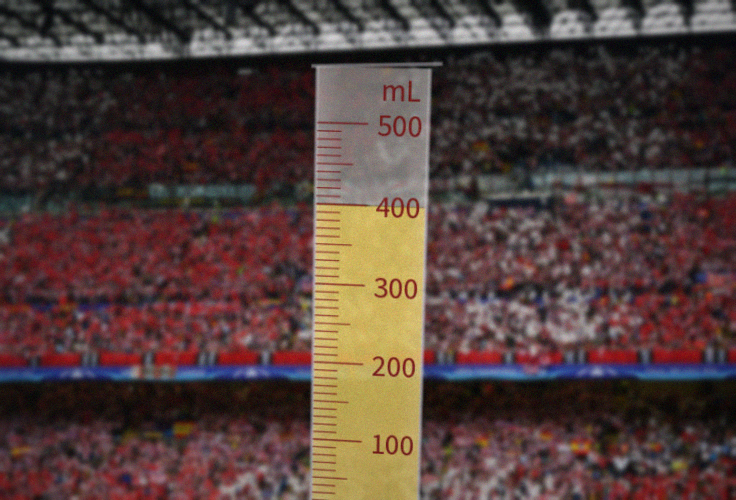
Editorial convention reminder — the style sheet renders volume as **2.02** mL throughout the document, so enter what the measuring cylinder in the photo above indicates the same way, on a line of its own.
**400** mL
